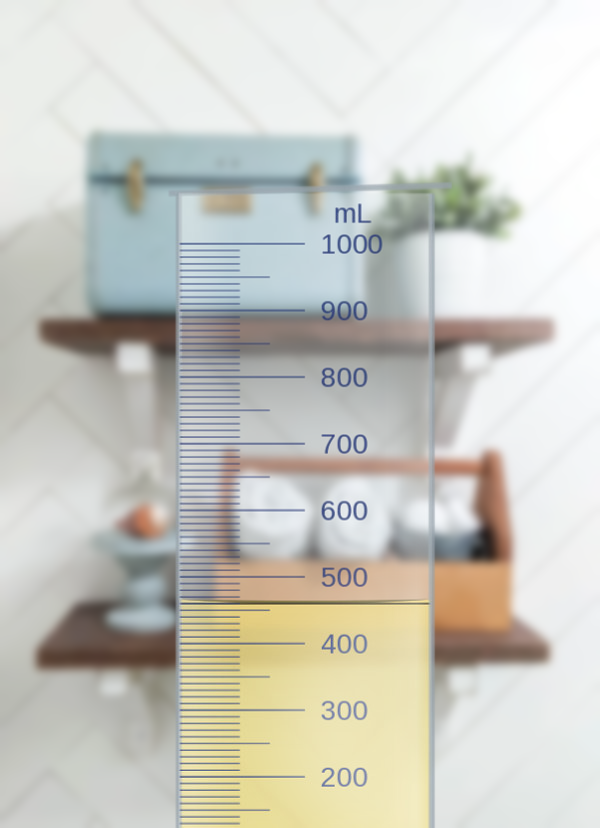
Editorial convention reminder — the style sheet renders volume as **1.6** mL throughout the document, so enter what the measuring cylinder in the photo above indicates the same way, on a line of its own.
**460** mL
